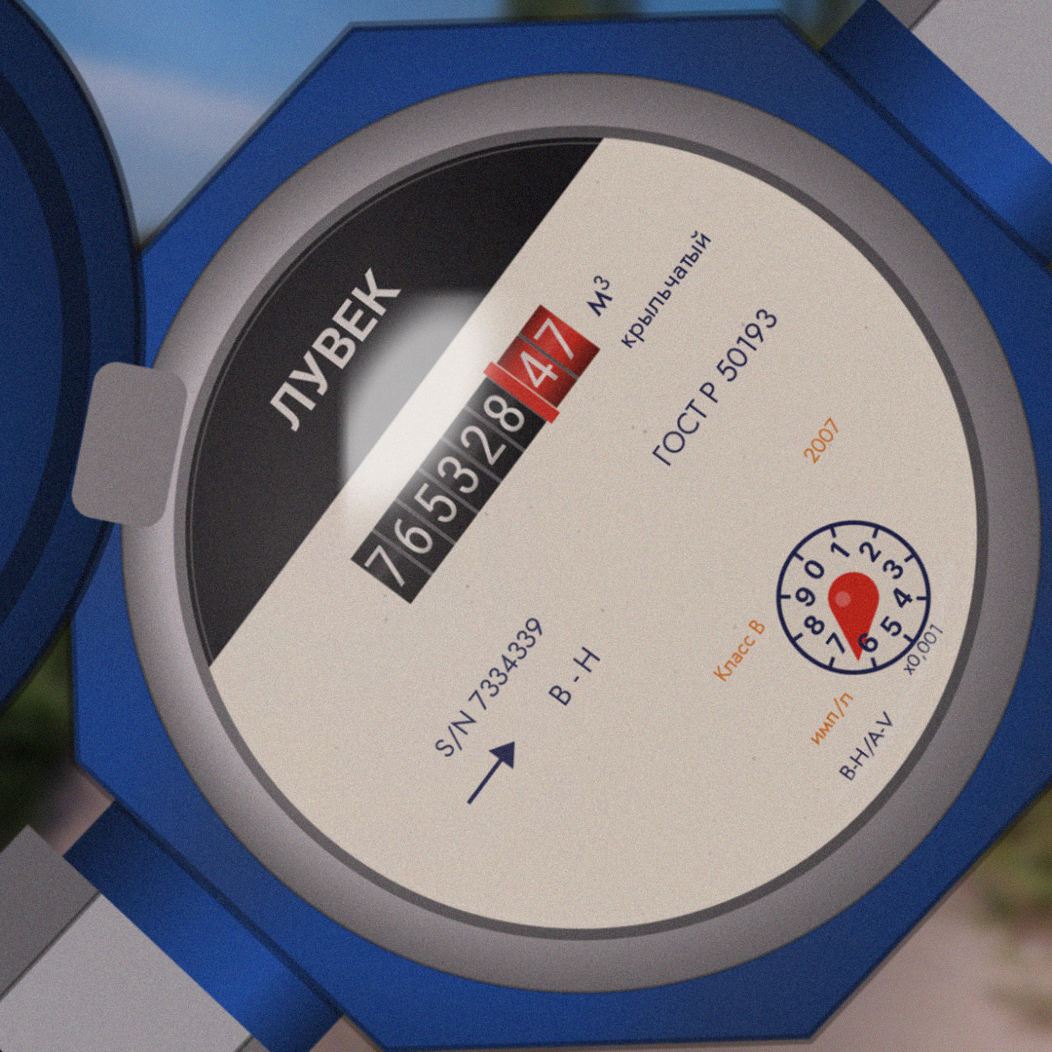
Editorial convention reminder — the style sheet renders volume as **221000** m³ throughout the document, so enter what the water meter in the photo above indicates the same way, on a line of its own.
**765328.476** m³
